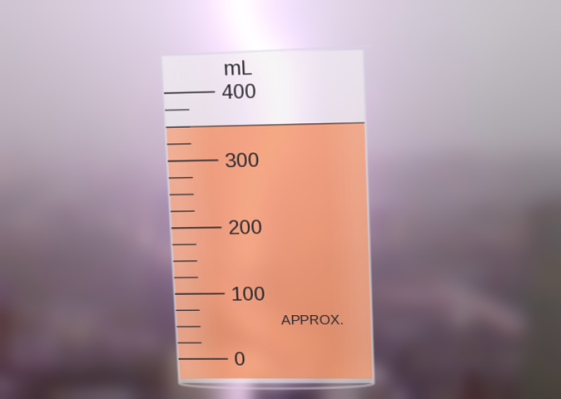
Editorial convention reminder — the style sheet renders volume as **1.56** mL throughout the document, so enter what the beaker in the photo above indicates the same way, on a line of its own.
**350** mL
